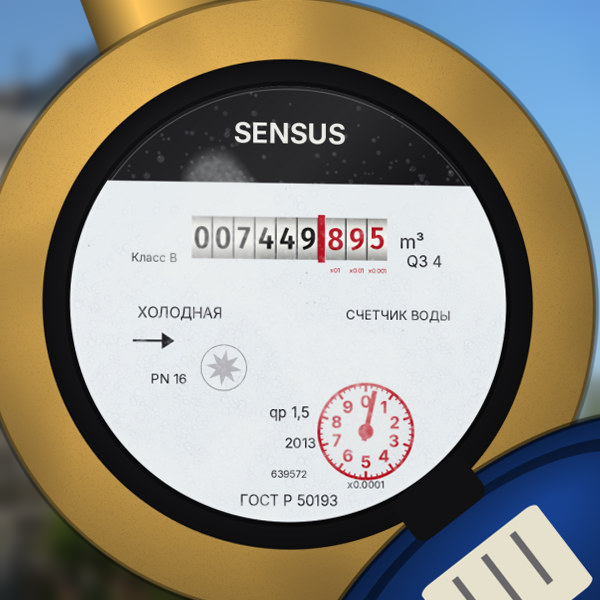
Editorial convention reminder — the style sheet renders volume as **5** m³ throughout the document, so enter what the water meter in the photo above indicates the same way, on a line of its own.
**7449.8950** m³
